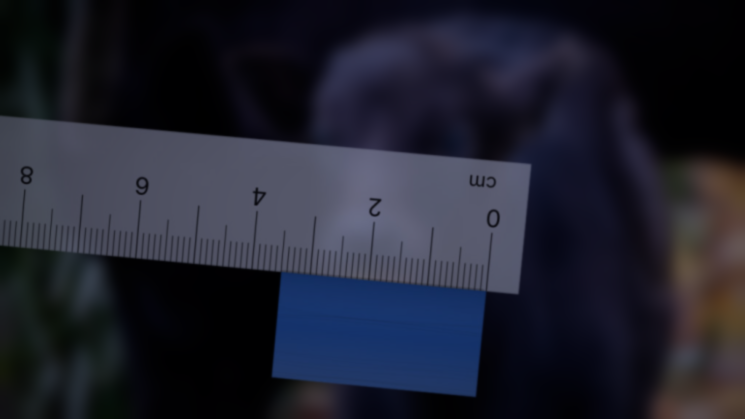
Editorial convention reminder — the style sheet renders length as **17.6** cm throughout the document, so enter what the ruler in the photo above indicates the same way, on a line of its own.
**3.5** cm
